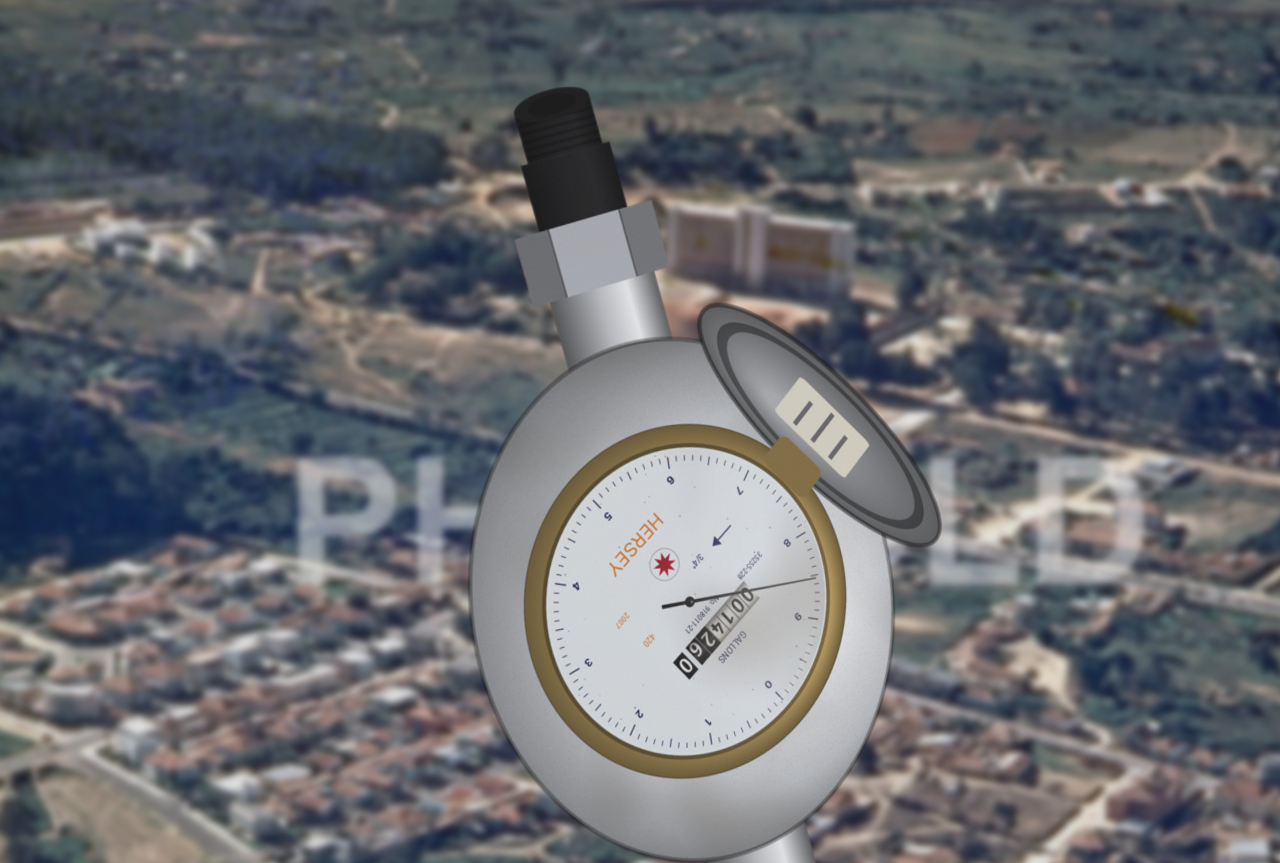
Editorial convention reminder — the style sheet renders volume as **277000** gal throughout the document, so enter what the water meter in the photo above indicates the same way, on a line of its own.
**14258.5** gal
